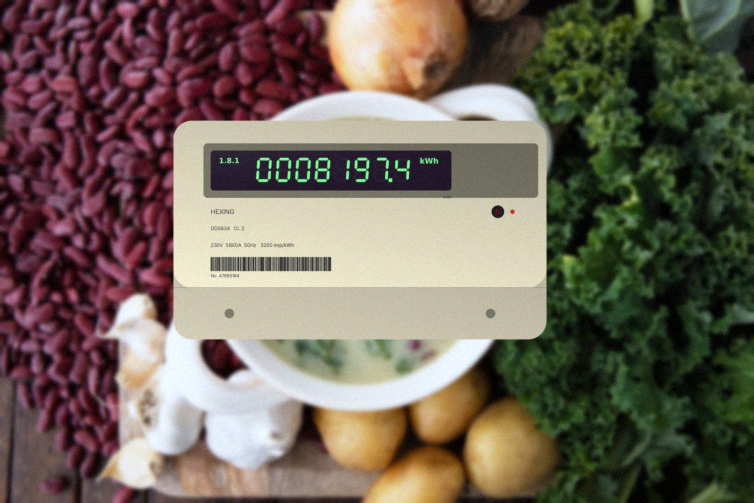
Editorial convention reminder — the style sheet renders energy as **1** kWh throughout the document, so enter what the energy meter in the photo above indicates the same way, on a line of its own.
**8197.4** kWh
